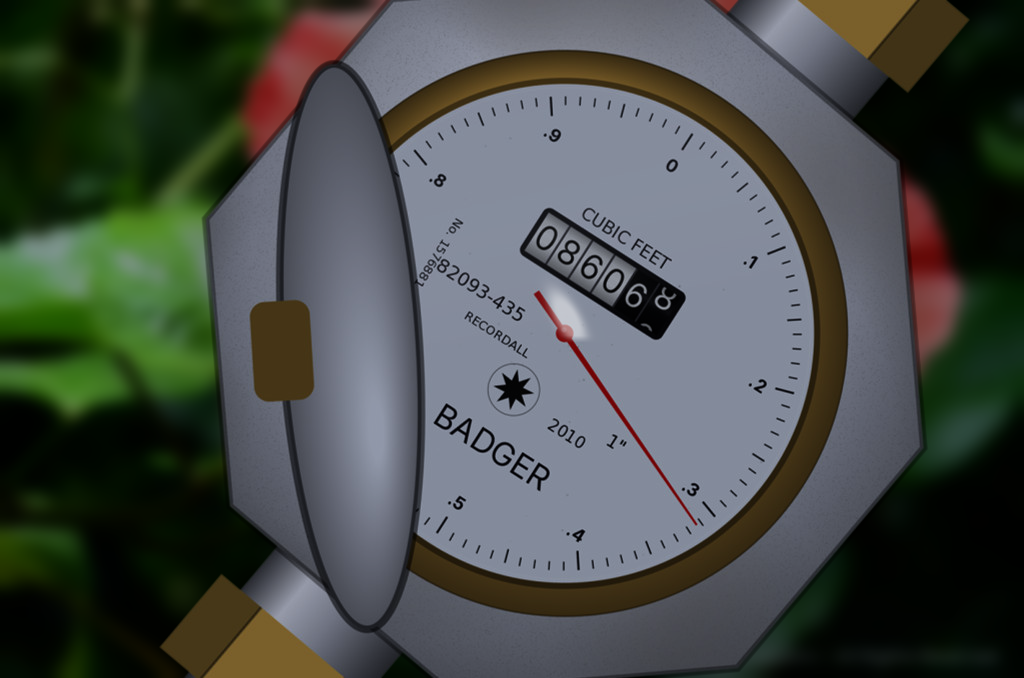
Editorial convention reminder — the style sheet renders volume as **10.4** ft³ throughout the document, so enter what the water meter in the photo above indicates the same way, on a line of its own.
**86068.31** ft³
